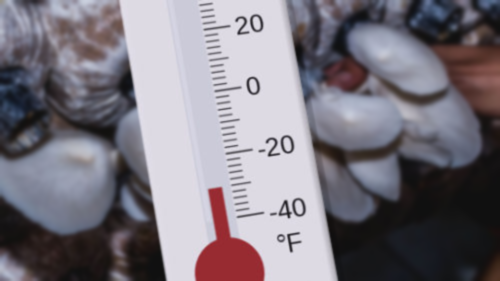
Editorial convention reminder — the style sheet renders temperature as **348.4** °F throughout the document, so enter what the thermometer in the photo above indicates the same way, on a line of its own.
**-30** °F
